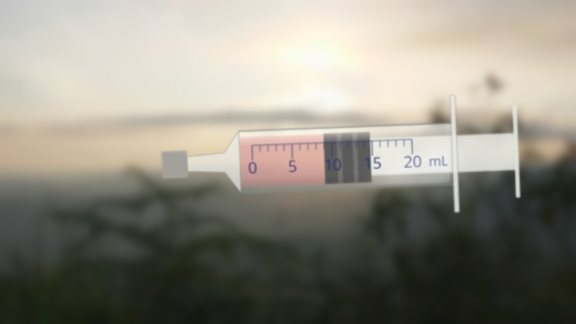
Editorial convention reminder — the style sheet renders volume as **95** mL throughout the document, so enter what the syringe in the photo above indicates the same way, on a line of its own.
**9** mL
